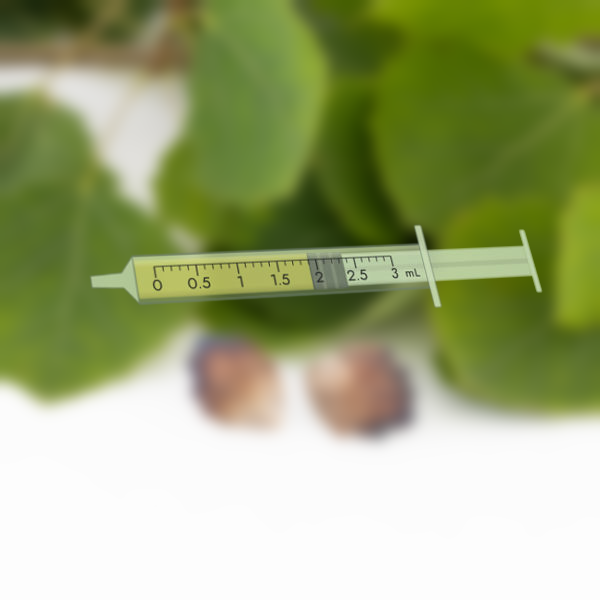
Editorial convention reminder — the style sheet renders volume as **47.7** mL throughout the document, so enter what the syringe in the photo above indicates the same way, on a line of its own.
**1.9** mL
